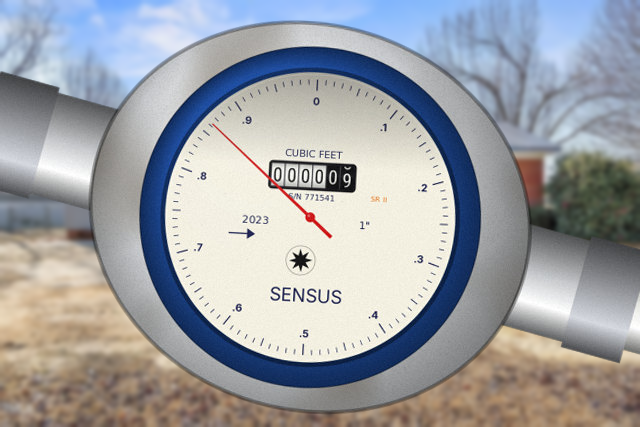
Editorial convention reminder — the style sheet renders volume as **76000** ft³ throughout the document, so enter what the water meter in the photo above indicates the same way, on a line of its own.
**8.86** ft³
